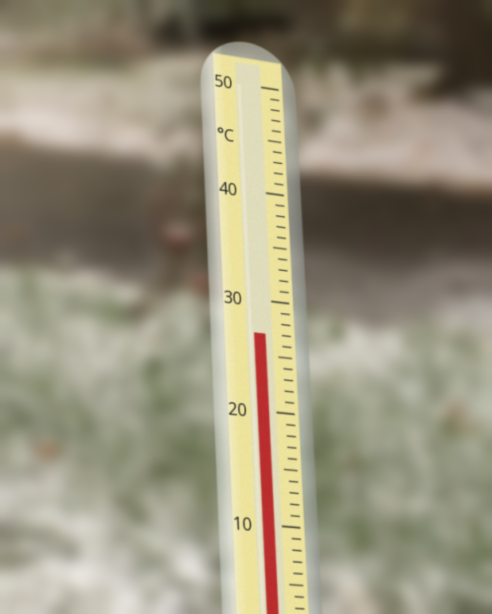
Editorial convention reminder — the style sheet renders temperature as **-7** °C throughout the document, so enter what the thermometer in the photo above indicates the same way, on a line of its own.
**27** °C
